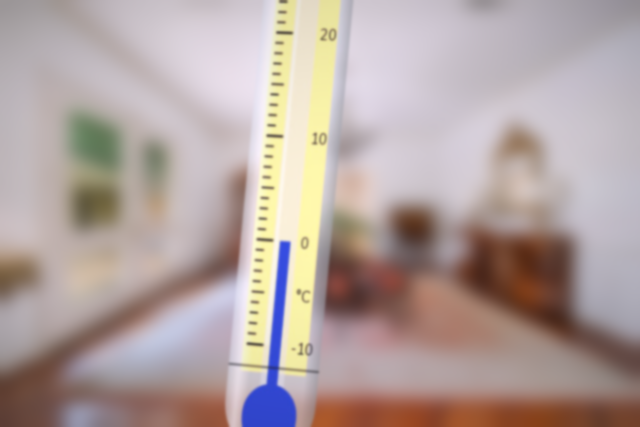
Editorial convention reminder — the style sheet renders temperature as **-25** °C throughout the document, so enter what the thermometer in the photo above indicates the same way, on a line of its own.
**0** °C
